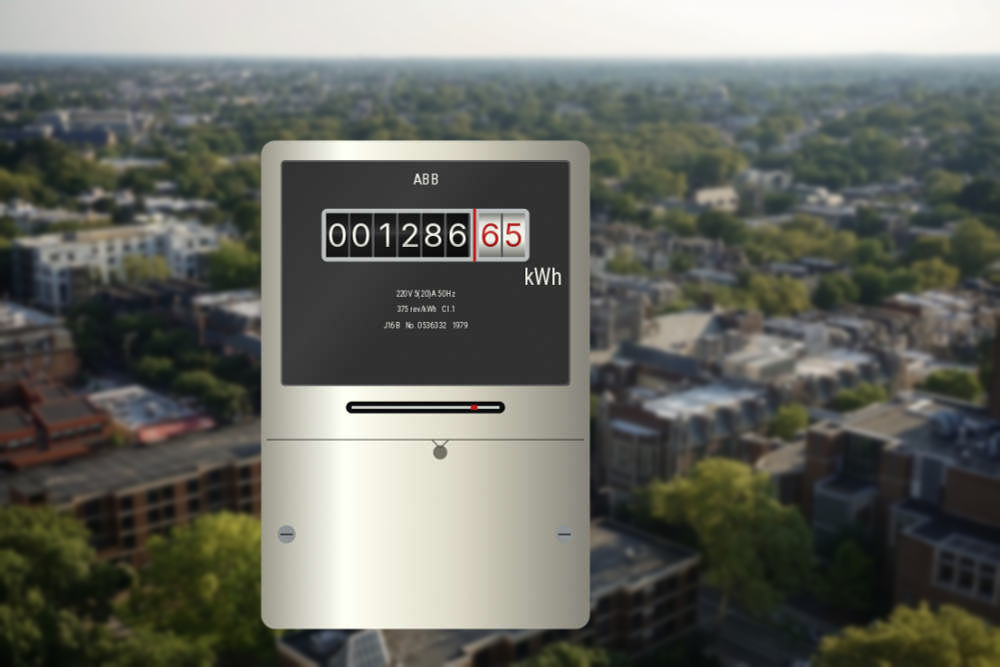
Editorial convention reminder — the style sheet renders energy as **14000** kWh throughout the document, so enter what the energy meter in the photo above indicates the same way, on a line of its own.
**1286.65** kWh
